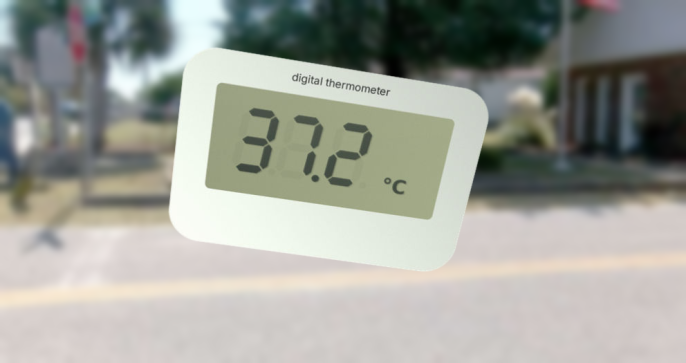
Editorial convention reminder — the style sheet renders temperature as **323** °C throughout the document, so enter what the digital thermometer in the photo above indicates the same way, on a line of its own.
**37.2** °C
